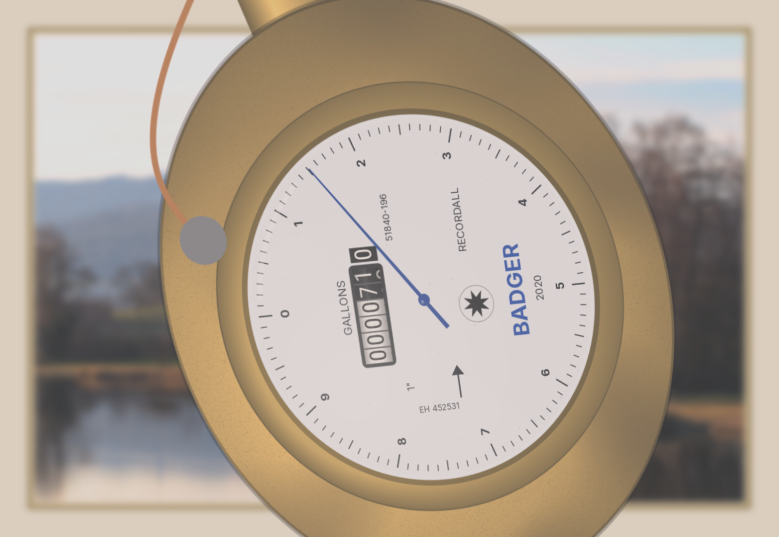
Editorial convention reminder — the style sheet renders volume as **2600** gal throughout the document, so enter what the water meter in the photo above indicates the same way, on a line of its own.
**711.5** gal
